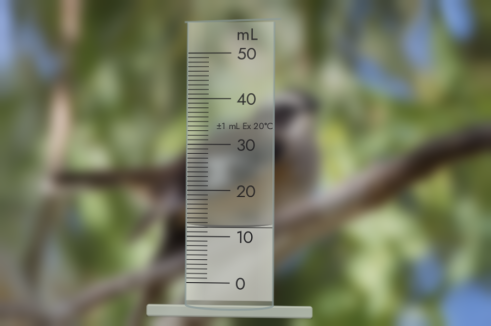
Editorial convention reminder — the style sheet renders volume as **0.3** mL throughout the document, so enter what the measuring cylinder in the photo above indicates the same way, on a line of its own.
**12** mL
